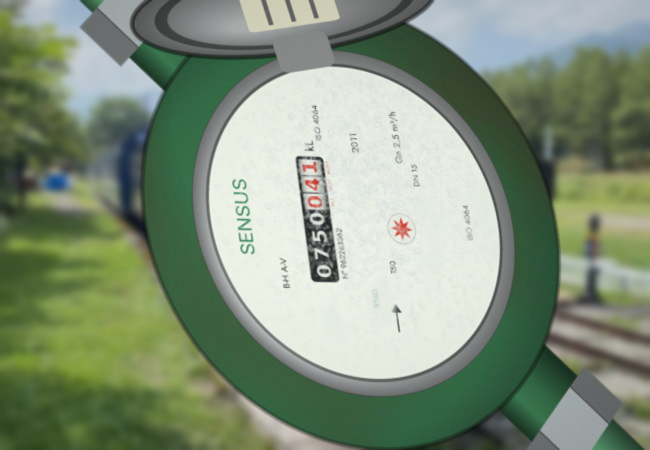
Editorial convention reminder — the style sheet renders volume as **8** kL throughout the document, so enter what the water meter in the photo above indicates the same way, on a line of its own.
**750.041** kL
